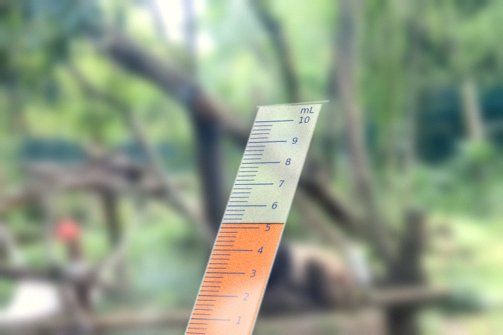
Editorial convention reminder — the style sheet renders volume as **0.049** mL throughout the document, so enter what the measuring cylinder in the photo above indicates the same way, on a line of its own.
**5.2** mL
